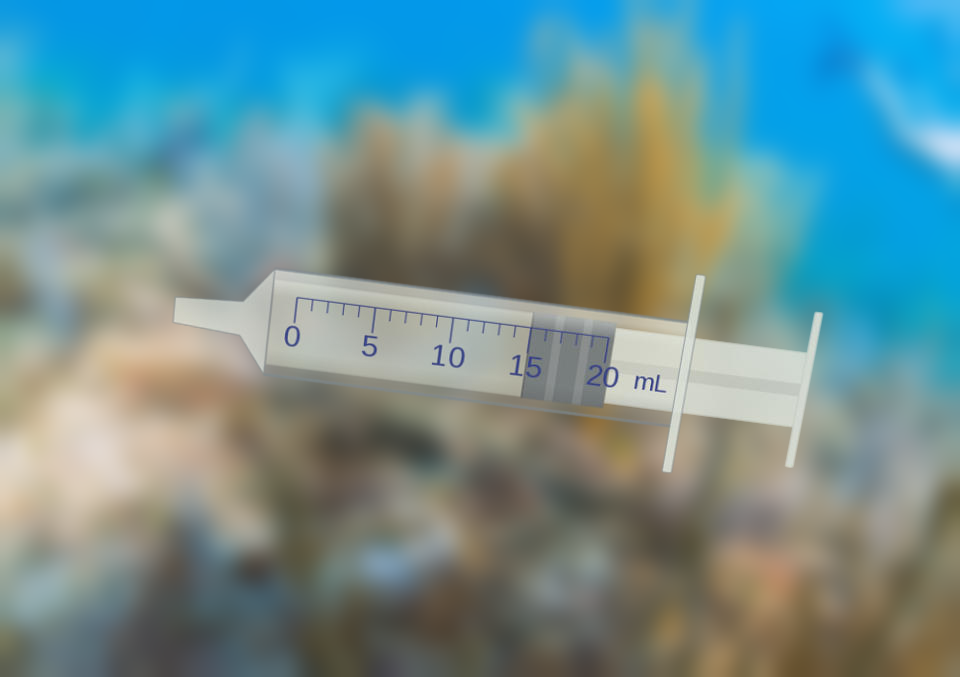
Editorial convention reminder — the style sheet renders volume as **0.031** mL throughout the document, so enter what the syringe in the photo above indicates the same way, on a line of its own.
**15** mL
